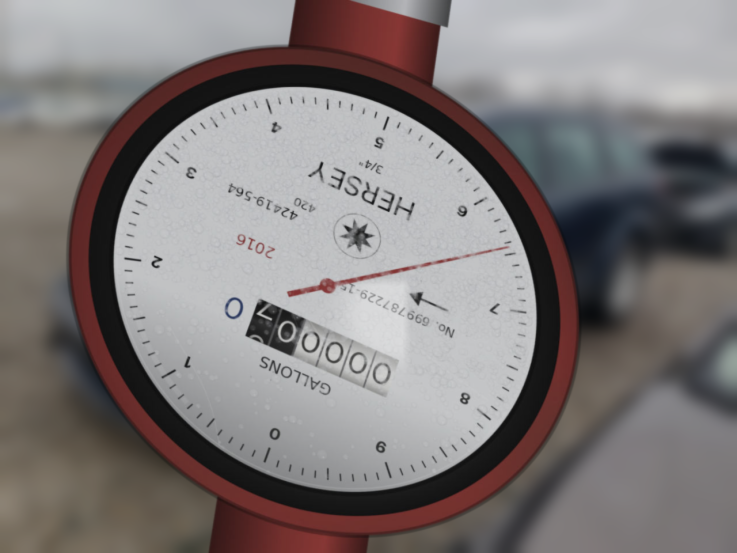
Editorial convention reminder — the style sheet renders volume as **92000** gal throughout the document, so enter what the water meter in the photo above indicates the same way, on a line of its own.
**66.4** gal
